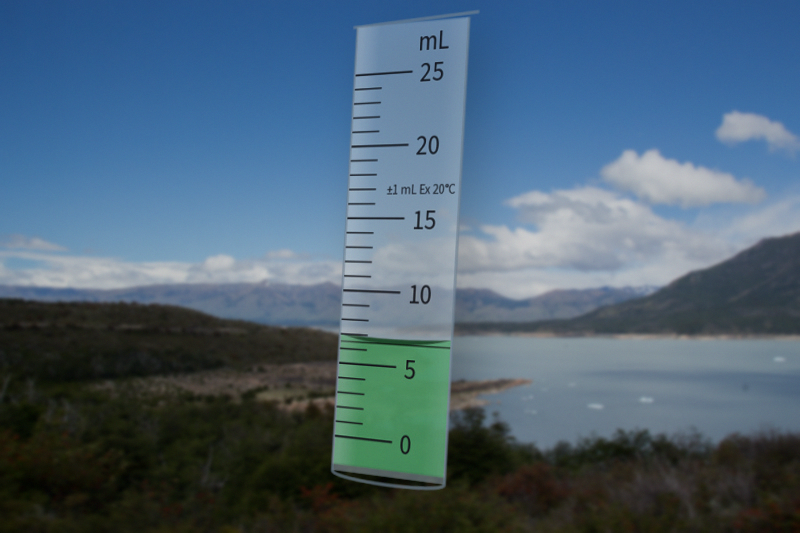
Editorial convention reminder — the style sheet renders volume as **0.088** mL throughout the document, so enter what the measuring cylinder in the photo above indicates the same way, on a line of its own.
**6.5** mL
